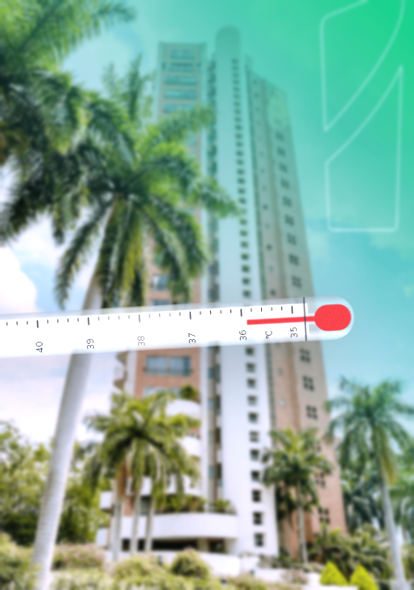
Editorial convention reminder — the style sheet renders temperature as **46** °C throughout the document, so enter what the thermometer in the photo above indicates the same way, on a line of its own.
**35.9** °C
